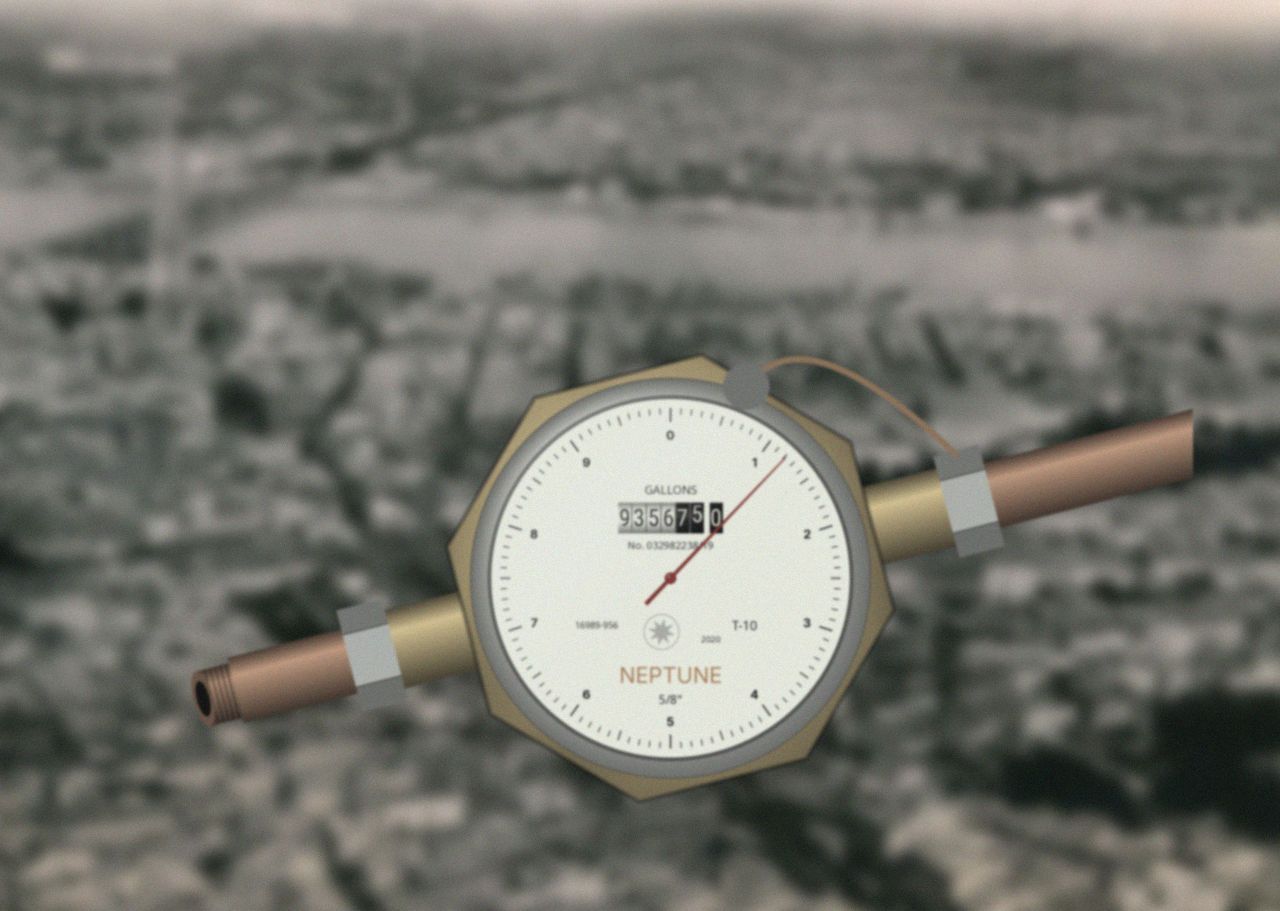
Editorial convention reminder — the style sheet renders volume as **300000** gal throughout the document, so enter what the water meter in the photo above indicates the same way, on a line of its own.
**9356751.2** gal
